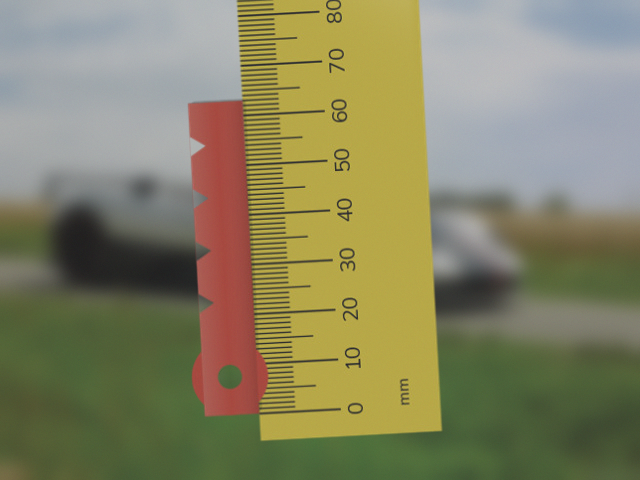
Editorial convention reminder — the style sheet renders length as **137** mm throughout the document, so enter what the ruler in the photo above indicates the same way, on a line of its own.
**63** mm
